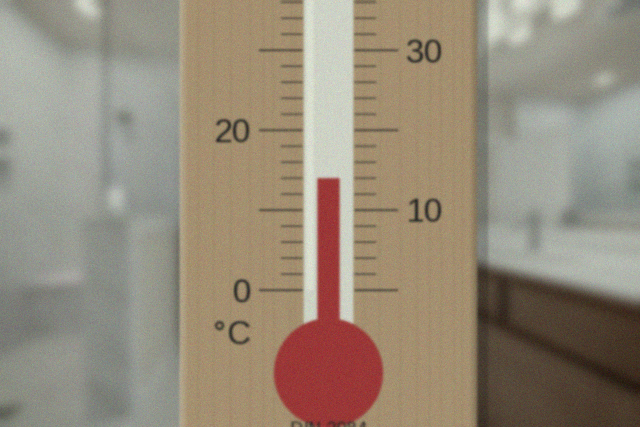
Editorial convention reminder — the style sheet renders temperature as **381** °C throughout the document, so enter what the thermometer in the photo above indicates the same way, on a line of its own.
**14** °C
